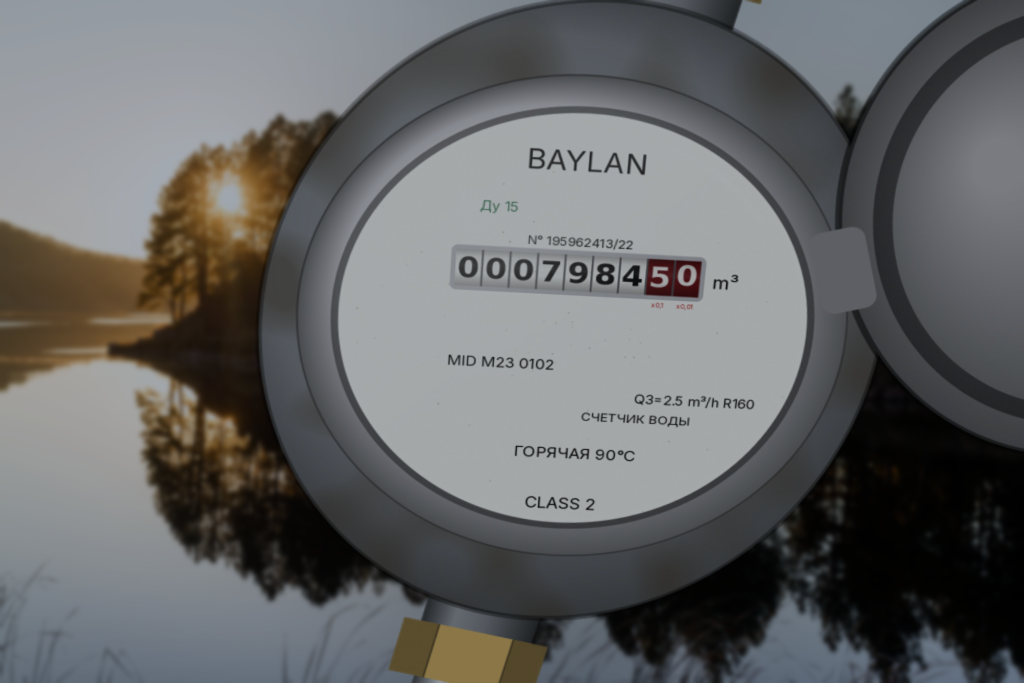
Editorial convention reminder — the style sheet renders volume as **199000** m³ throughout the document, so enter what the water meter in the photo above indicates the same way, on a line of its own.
**7984.50** m³
